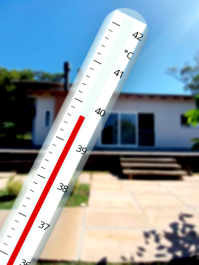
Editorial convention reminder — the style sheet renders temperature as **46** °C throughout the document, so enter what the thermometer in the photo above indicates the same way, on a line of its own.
**39.7** °C
